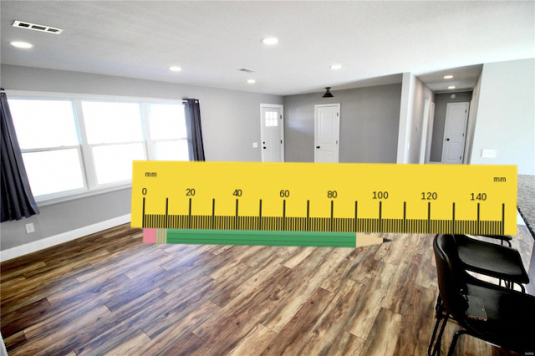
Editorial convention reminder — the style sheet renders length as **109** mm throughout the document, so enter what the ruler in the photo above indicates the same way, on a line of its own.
**105** mm
